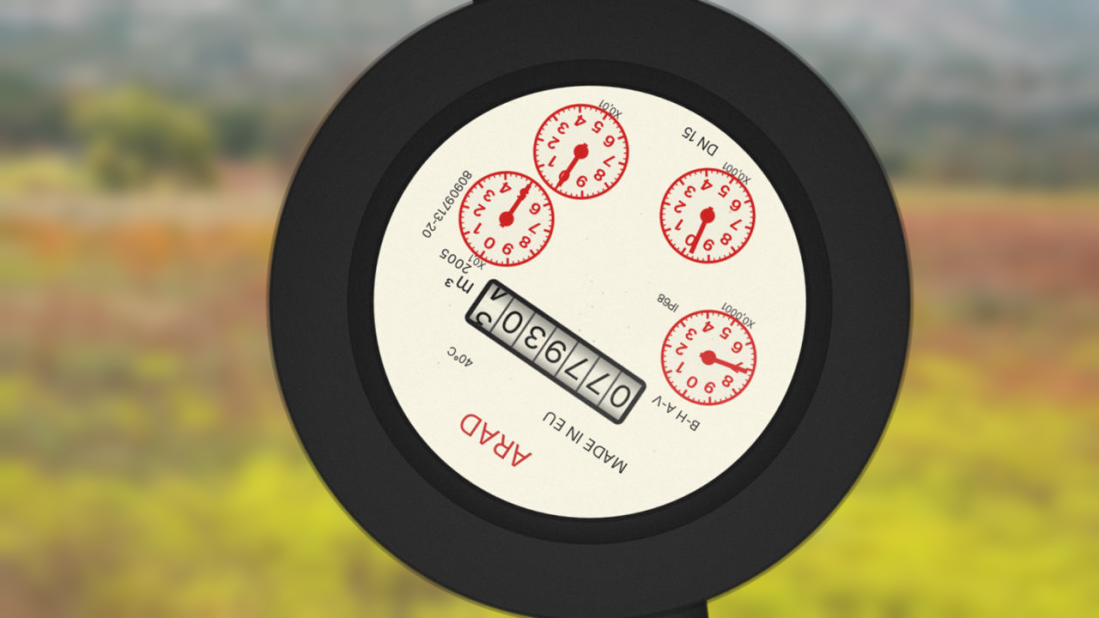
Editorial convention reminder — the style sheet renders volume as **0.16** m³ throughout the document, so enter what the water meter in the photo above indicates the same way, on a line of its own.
**779303.4997** m³
